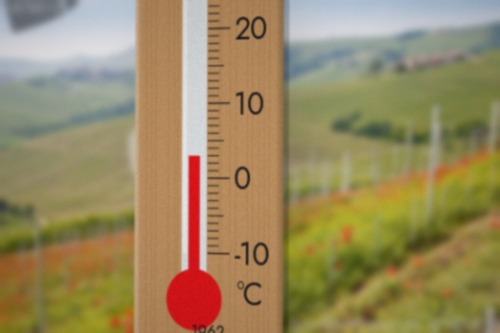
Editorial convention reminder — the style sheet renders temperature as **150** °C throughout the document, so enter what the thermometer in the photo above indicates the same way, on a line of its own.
**3** °C
